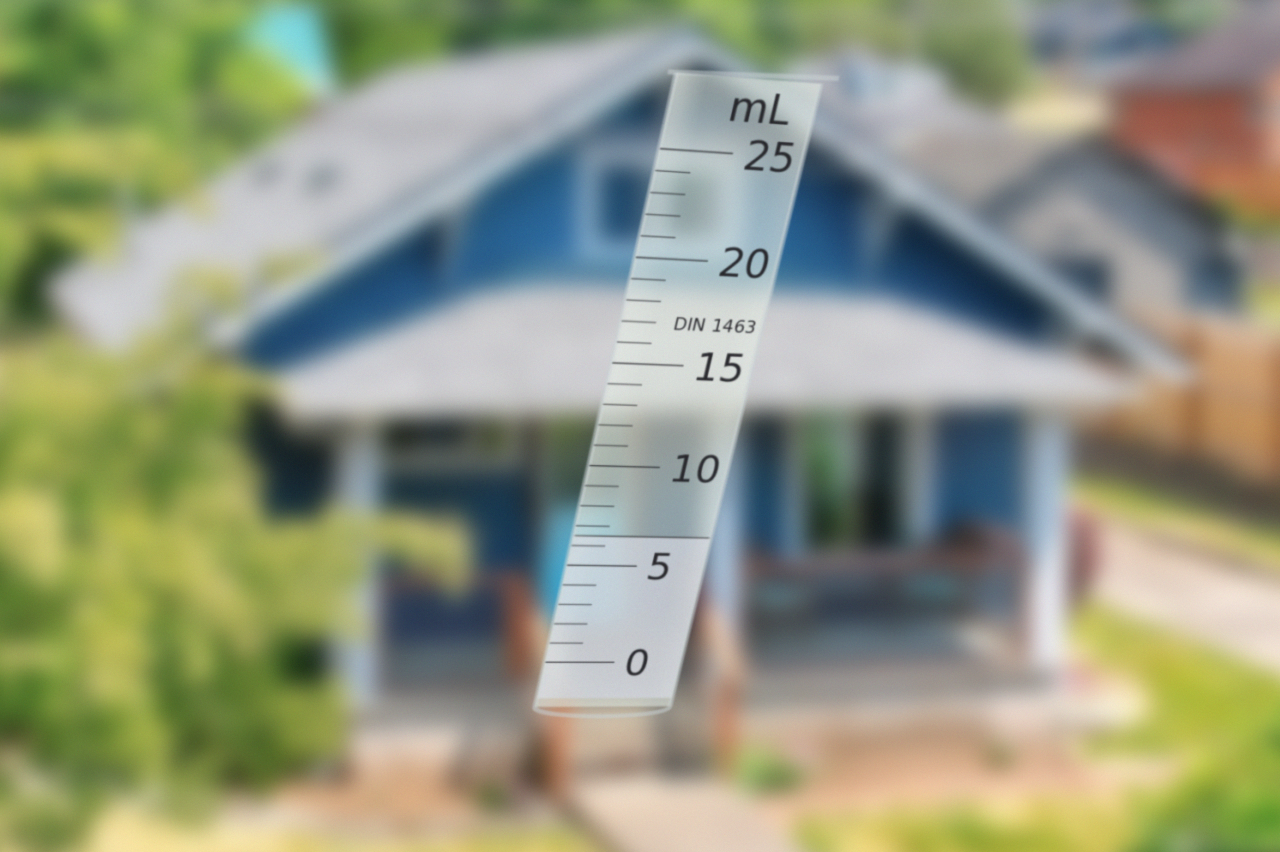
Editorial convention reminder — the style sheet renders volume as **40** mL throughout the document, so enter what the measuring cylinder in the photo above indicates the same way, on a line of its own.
**6.5** mL
